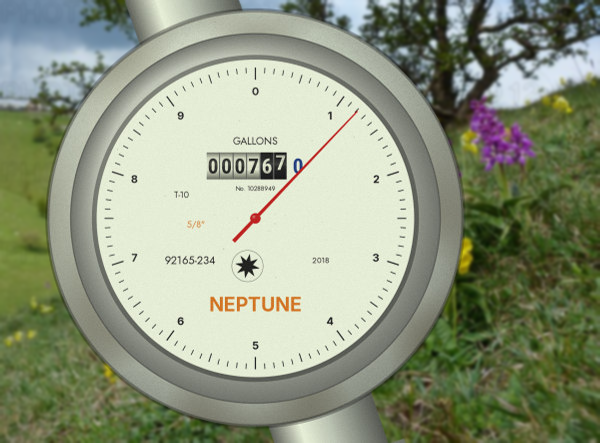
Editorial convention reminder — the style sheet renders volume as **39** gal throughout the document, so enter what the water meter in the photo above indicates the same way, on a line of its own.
**7671.2** gal
